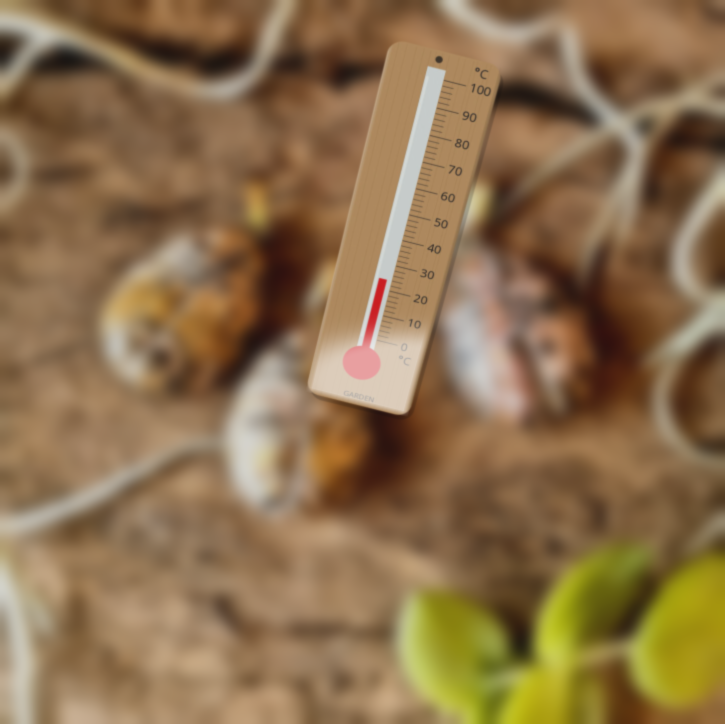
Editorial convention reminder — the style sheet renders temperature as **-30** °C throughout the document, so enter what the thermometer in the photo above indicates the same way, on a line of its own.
**24** °C
